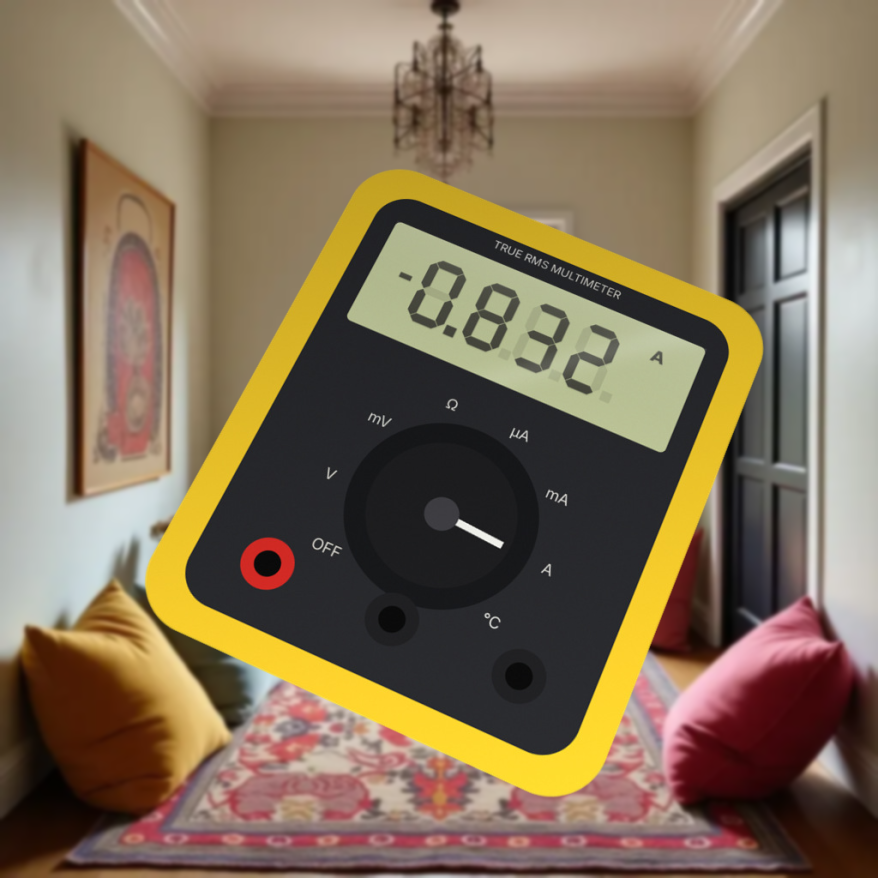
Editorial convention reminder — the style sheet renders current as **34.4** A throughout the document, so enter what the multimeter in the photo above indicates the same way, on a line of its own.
**-0.832** A
